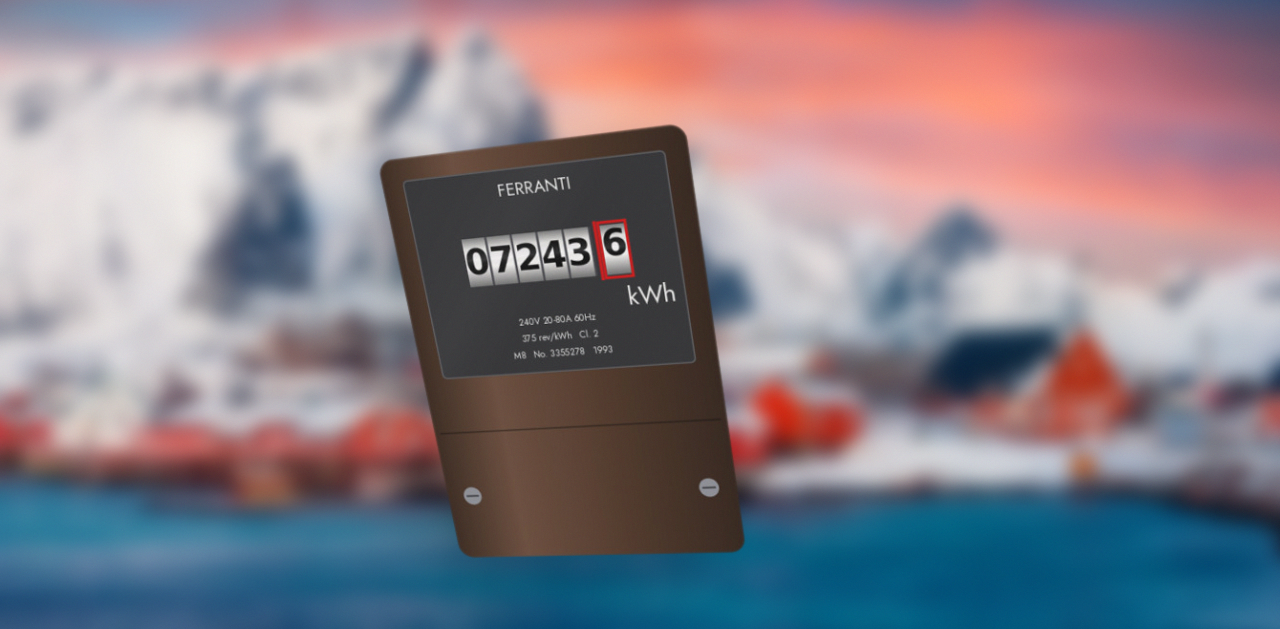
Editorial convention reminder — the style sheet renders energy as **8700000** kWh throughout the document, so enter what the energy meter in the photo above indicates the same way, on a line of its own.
**7243.6** kWh
